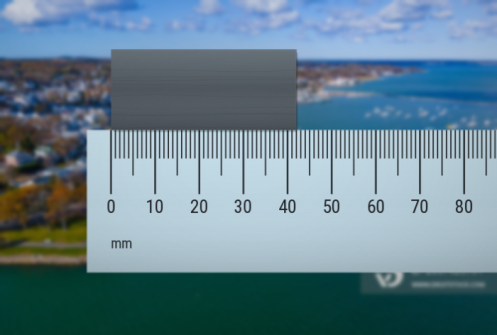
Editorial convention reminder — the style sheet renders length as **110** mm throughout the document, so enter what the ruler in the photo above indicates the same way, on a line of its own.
**42** mm
